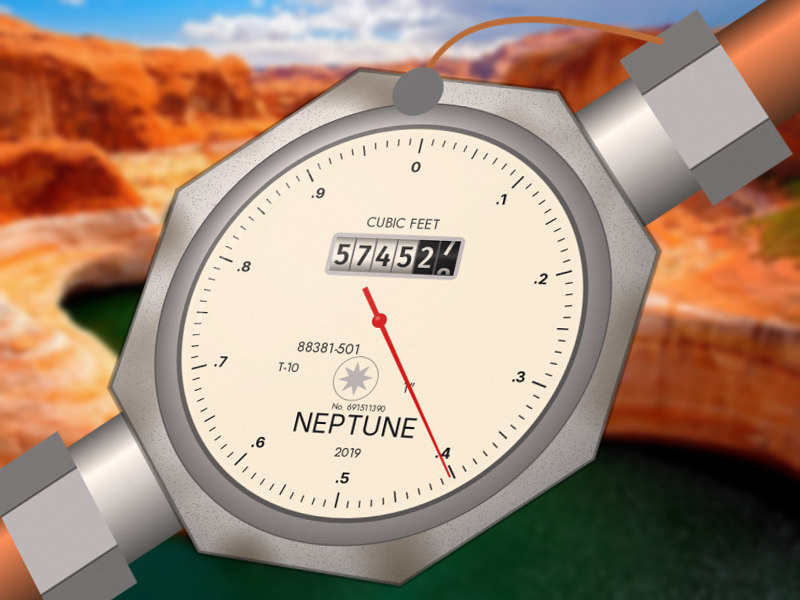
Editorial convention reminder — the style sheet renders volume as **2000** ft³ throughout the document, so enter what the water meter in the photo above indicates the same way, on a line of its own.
**574527.40** ft³
